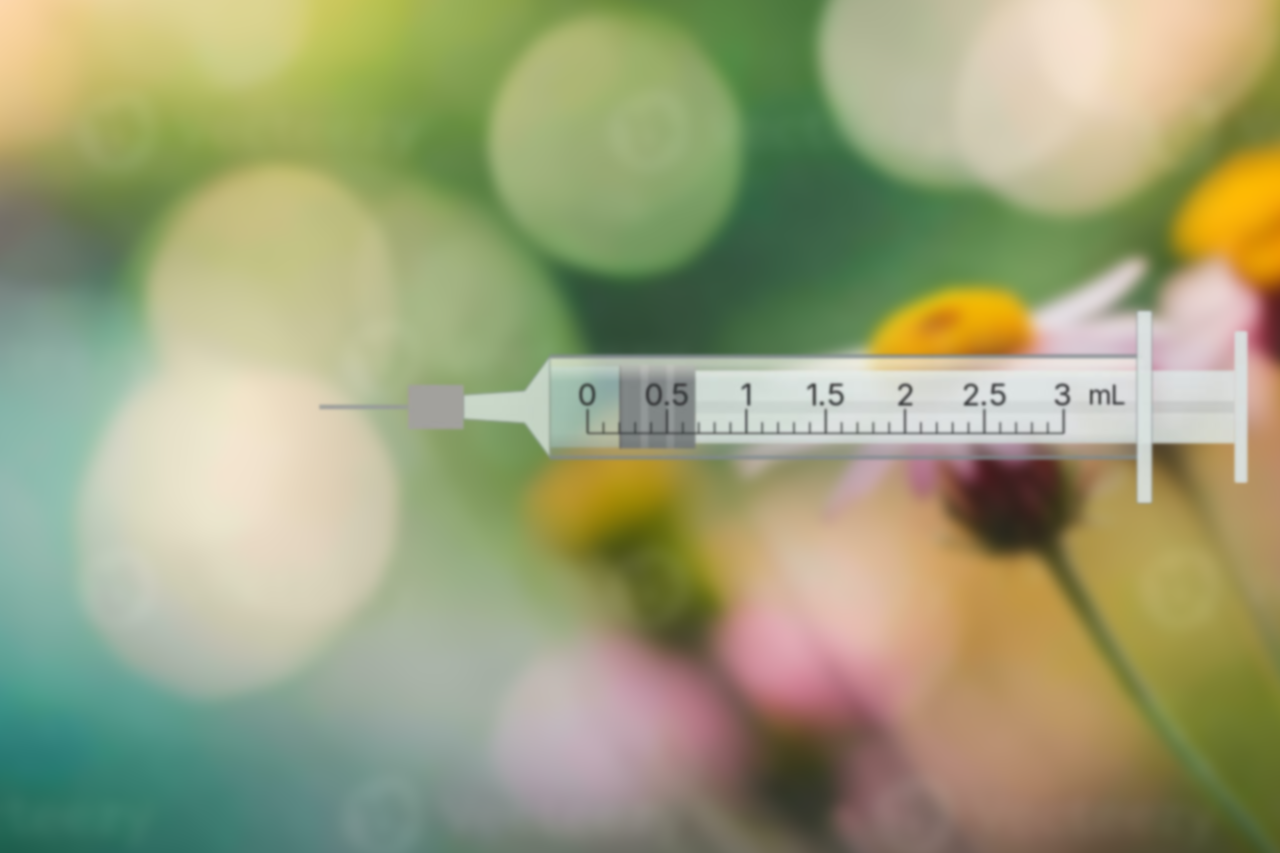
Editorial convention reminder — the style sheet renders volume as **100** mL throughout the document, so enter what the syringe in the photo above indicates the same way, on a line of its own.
**0.2** mL
